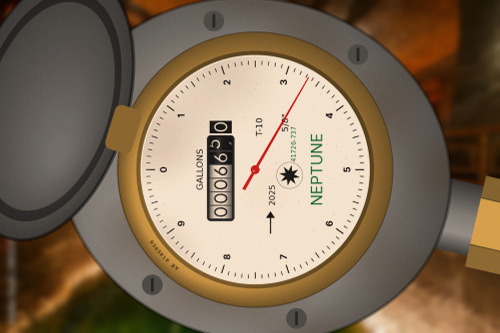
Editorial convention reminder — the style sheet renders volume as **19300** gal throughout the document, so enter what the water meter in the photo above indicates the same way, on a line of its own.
**6653.3** gal
